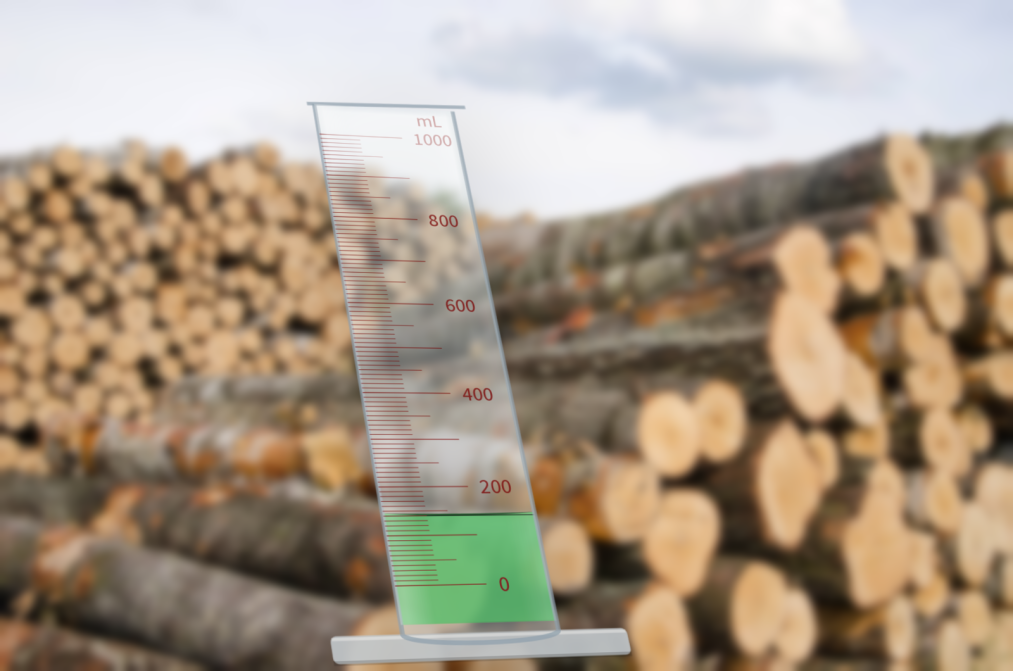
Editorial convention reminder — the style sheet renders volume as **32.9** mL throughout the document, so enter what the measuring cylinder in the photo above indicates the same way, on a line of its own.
**140** mL
